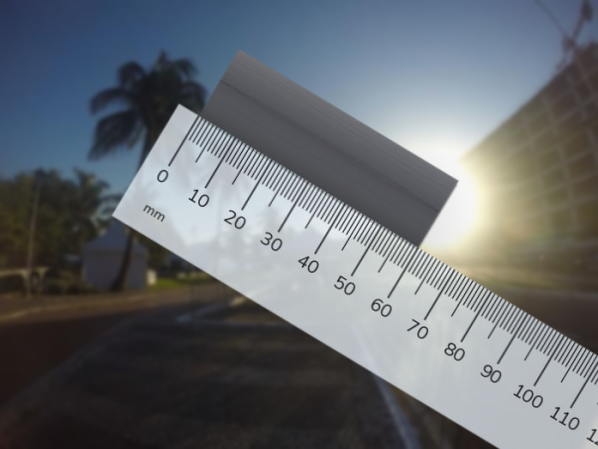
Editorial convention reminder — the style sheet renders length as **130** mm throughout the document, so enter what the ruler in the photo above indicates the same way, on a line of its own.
**60** mm
